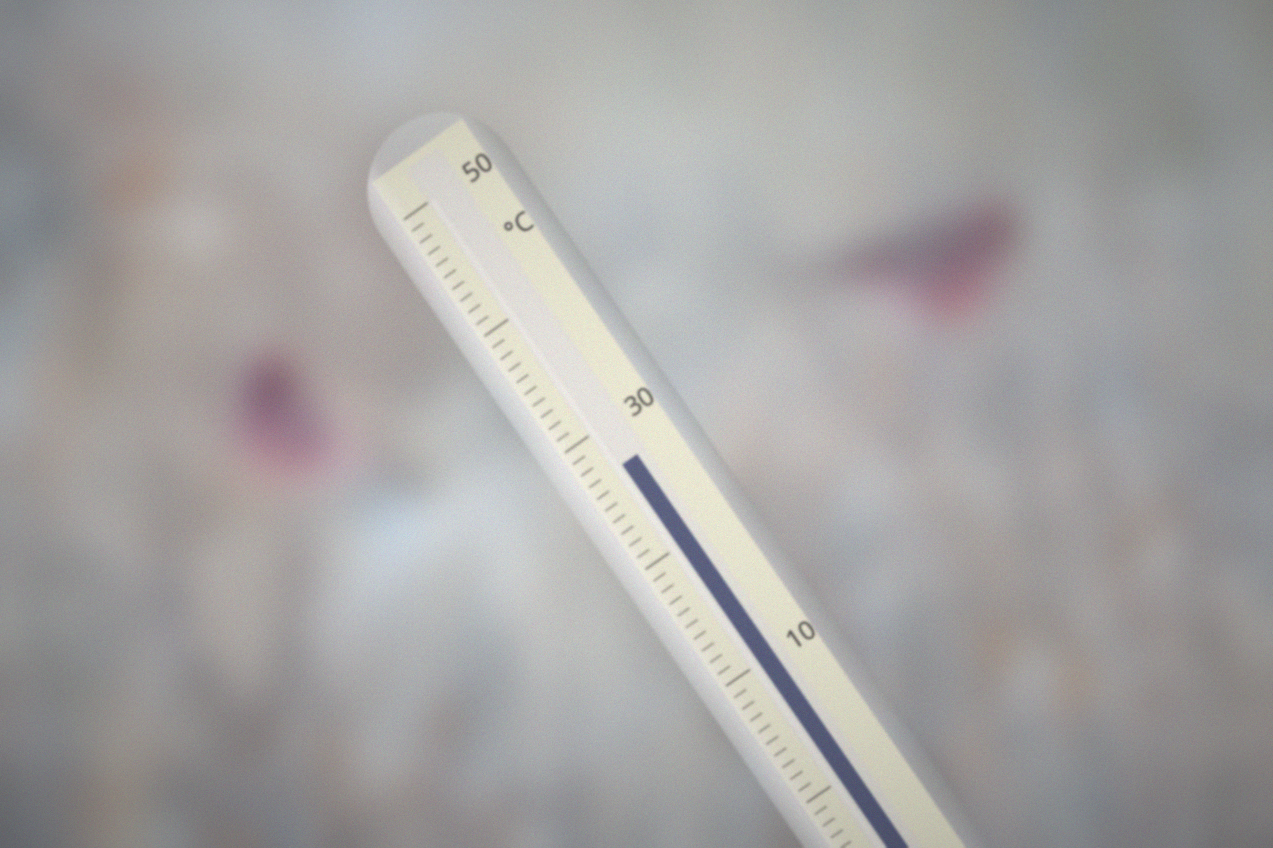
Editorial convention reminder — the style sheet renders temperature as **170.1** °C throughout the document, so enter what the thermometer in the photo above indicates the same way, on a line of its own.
**27** °C
